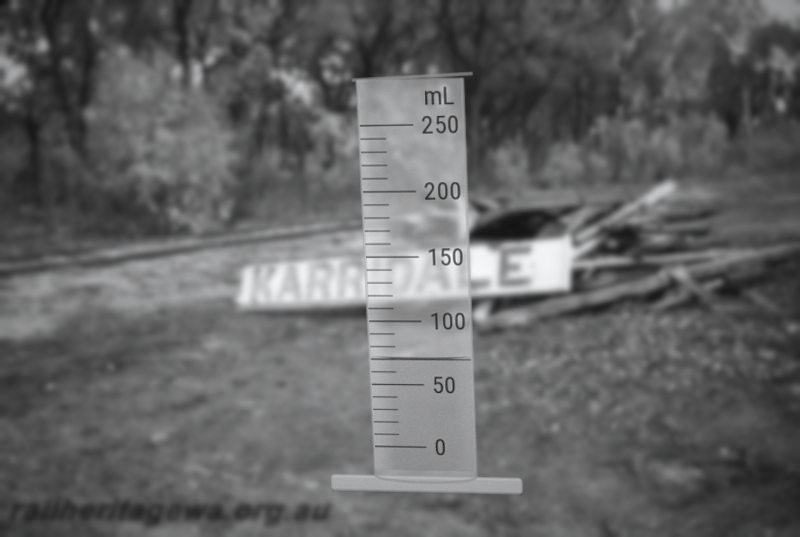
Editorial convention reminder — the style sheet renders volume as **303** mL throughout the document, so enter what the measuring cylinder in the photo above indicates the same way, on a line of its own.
**70** mL
